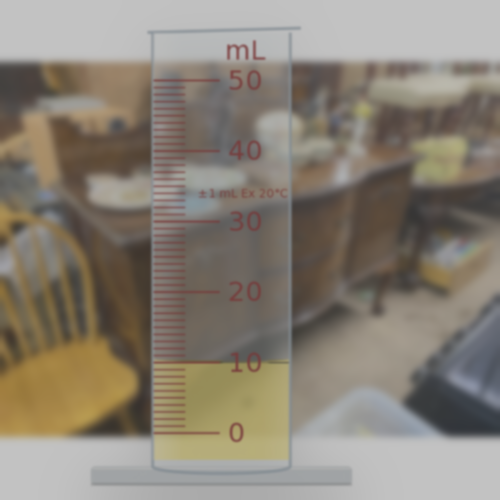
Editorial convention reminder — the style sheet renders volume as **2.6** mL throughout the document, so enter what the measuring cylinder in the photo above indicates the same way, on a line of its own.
**10** mL
